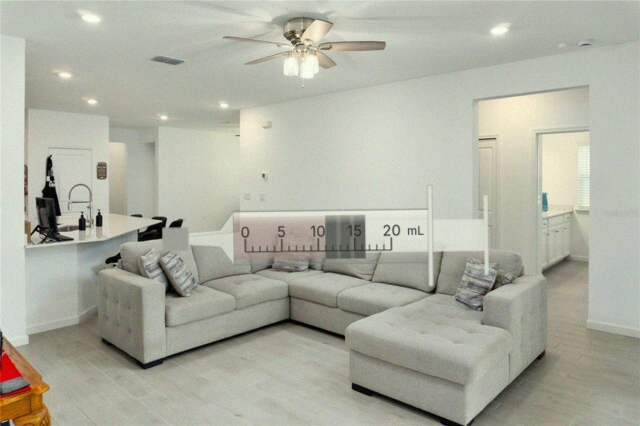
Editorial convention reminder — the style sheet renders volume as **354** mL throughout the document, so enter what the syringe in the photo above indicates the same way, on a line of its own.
**11** mL
